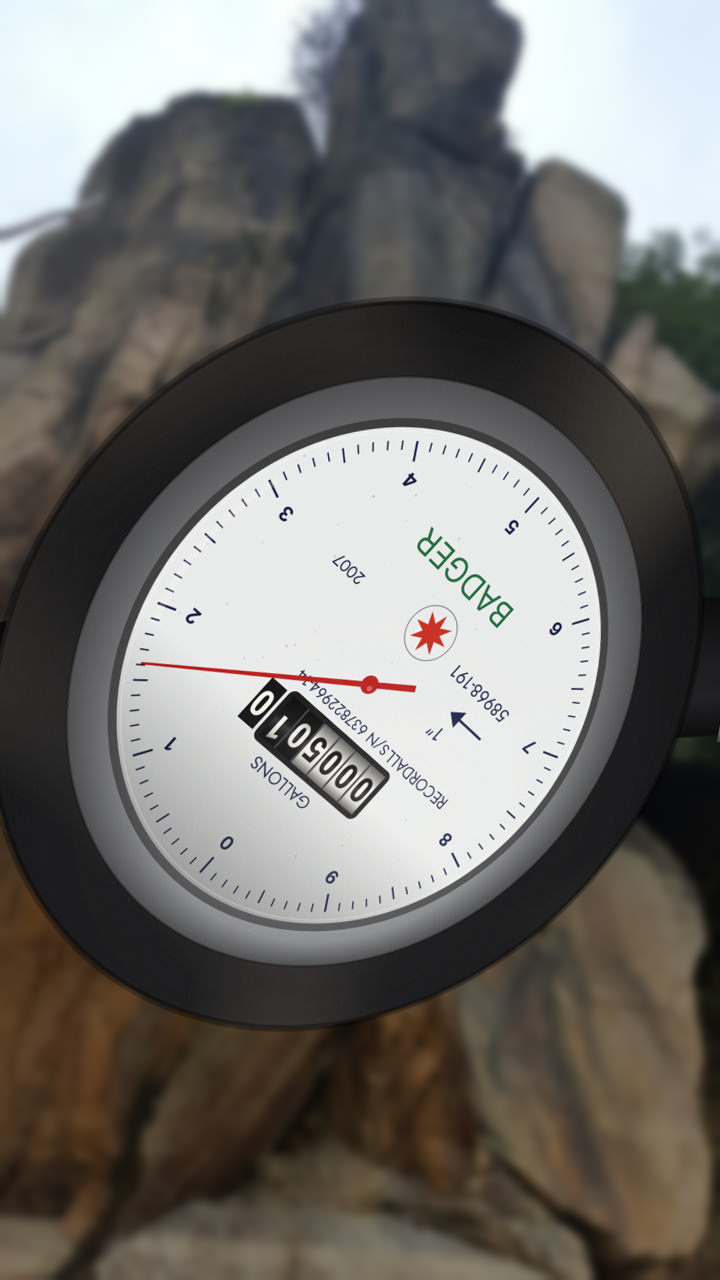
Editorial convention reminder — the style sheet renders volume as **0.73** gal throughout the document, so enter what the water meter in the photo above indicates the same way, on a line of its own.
**5011.6** gal
